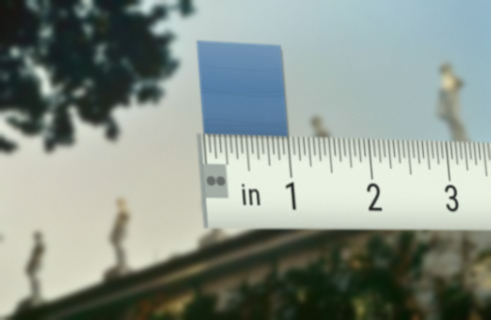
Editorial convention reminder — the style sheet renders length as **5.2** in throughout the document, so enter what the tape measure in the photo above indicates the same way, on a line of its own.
**1** in
